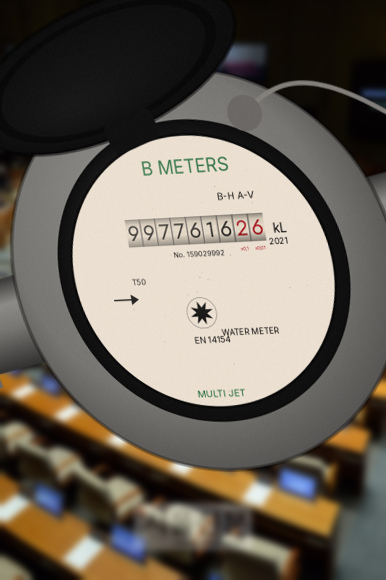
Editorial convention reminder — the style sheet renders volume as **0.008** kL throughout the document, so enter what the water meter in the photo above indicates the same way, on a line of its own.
**9977616.26** kL
